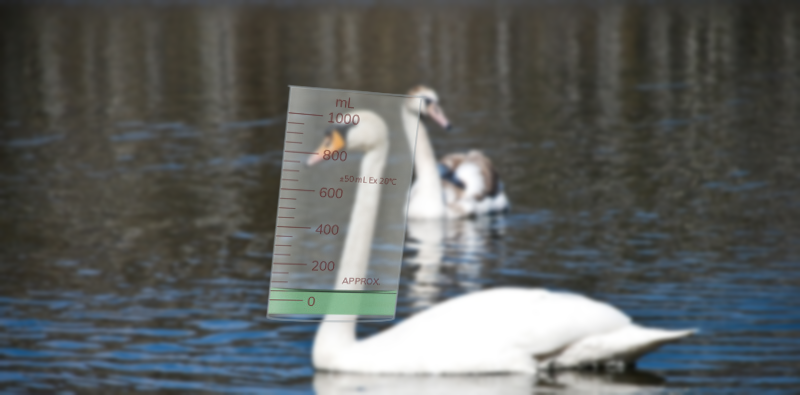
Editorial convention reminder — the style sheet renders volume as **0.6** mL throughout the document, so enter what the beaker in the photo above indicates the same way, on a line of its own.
**50** mL
